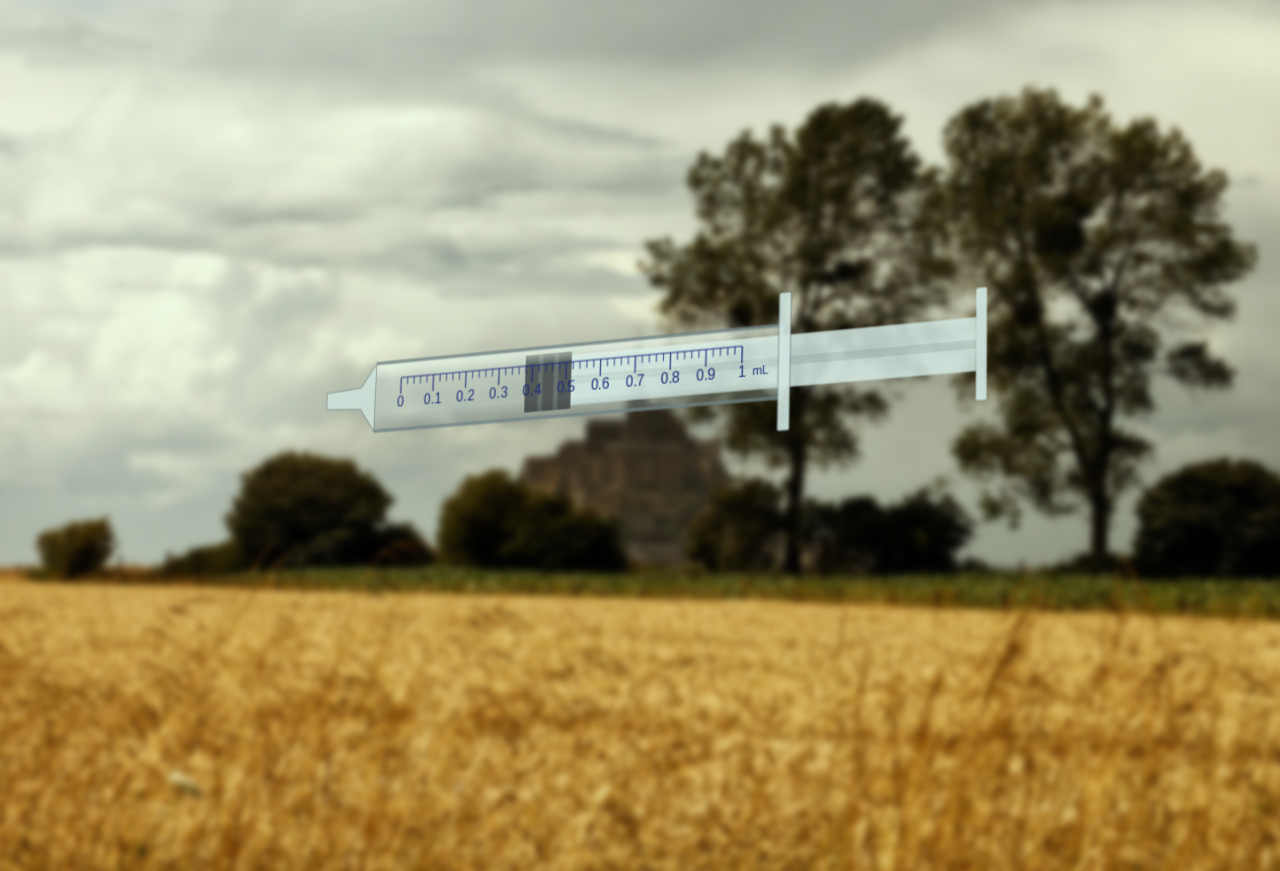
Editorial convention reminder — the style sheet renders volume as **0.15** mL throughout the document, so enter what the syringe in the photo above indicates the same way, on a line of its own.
**0.38** mL
